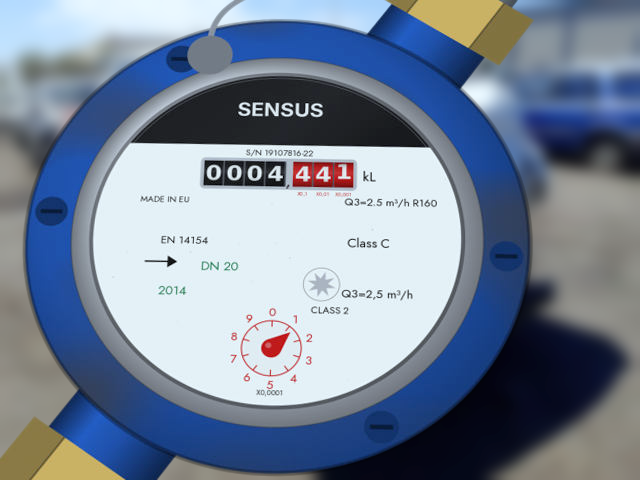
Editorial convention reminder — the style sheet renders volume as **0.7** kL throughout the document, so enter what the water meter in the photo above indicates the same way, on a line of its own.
**4.4411** kL
